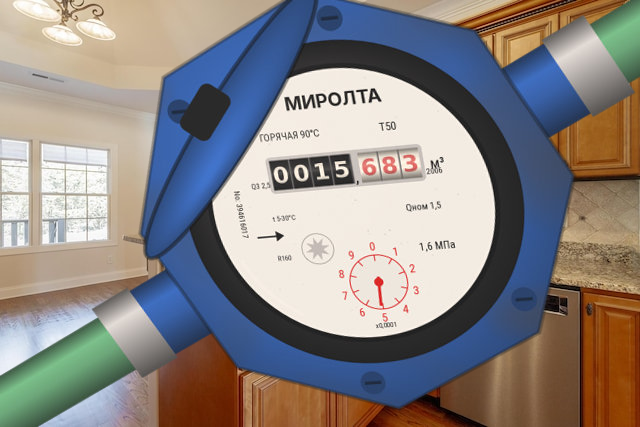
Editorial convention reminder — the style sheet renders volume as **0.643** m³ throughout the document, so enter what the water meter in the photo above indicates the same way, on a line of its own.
**15.6835** m³
